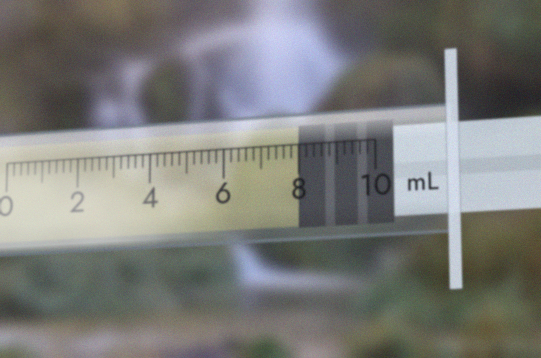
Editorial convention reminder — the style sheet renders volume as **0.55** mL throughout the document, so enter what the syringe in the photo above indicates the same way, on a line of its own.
**8** mL
